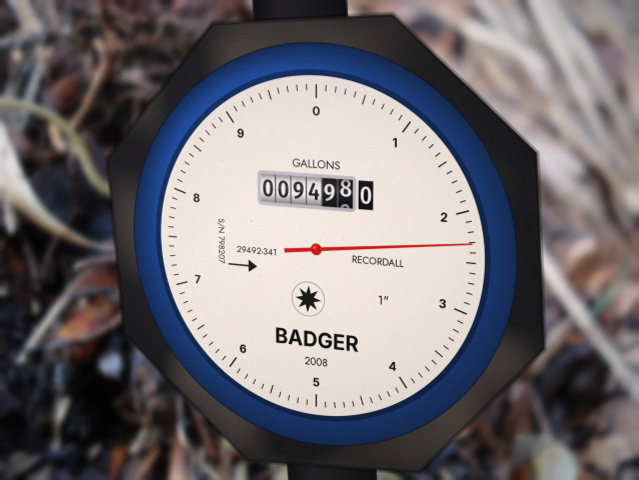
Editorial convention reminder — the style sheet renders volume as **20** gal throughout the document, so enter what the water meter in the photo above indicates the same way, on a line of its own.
**94982.3** gal
